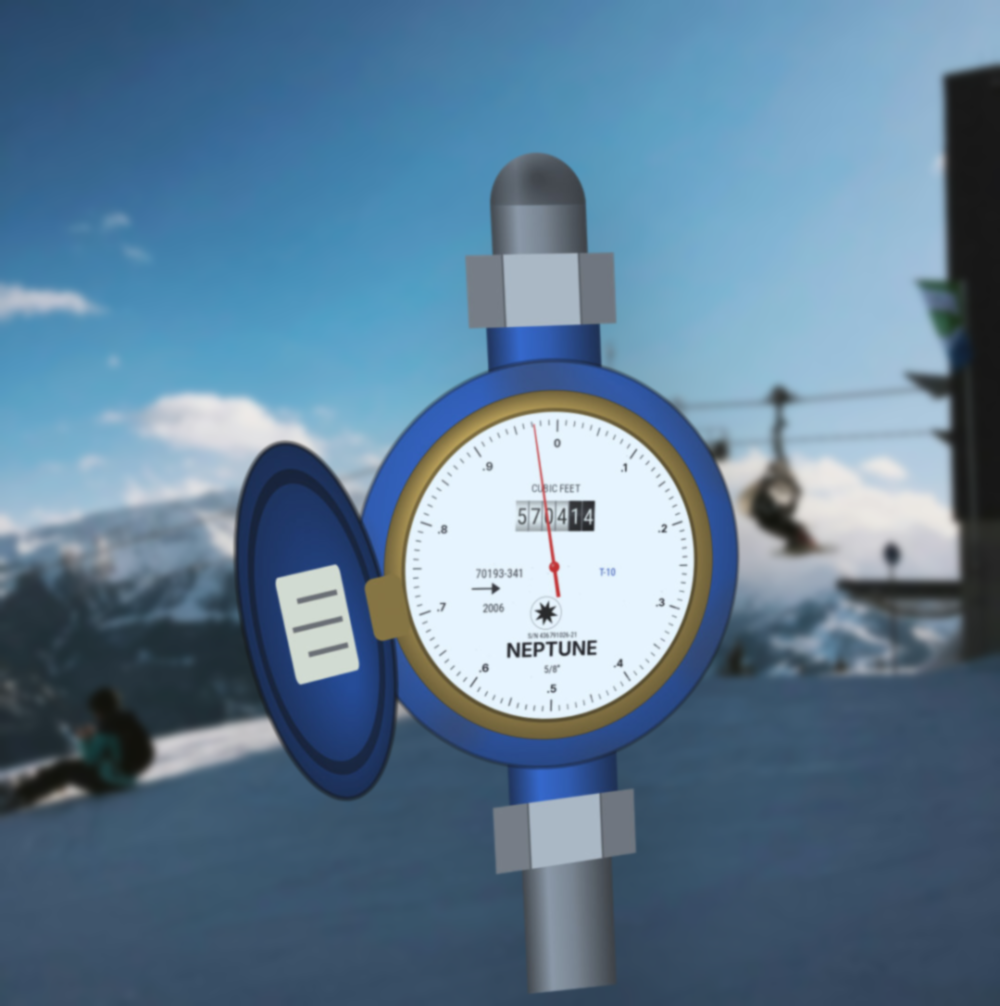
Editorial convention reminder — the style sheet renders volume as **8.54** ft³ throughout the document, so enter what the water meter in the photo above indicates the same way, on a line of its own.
**570413.97** ft³
